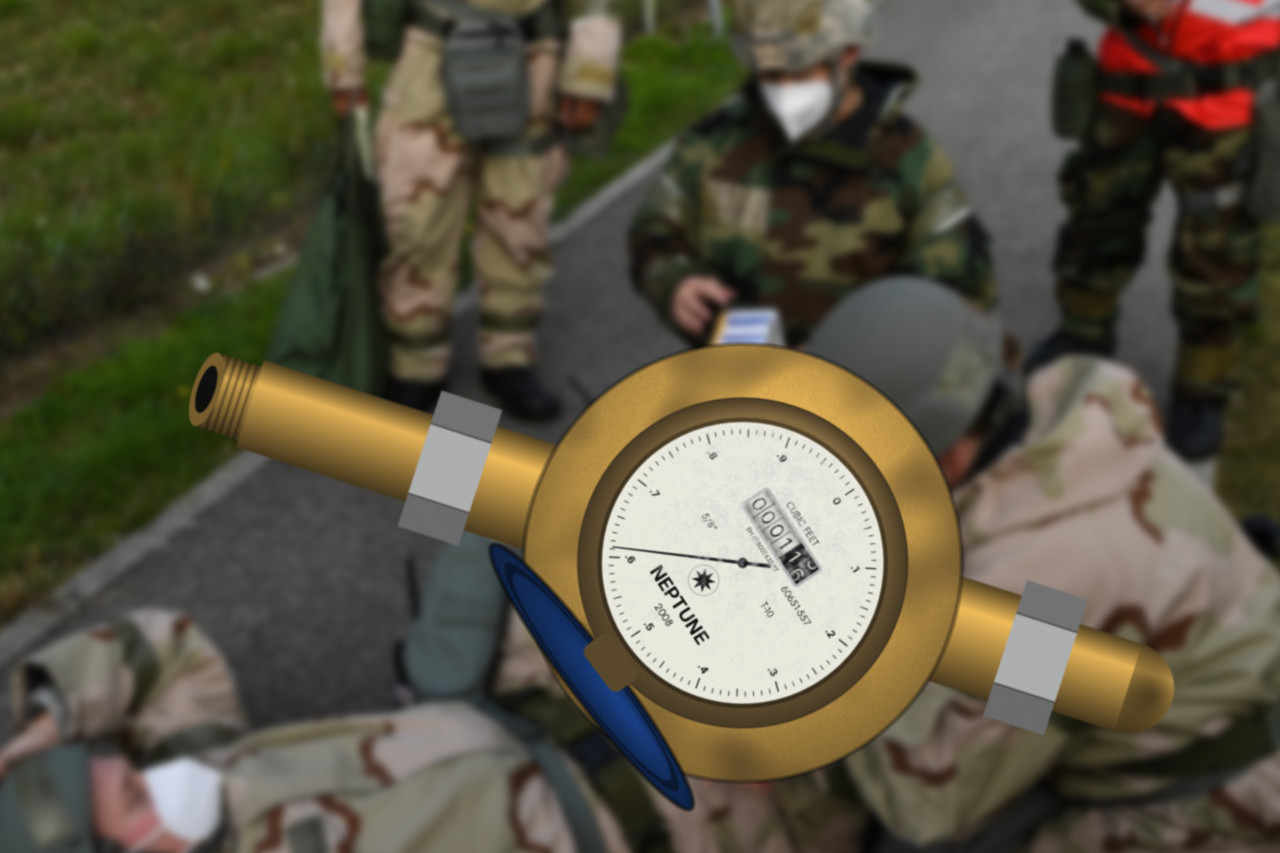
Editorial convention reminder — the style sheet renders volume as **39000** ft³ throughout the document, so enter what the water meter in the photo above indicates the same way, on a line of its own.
**115.61** ft³
